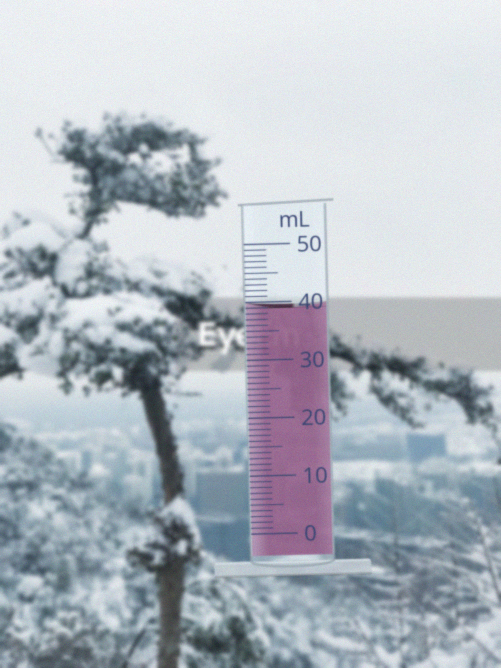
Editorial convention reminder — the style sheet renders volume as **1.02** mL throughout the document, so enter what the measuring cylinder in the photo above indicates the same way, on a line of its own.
**39** mL
